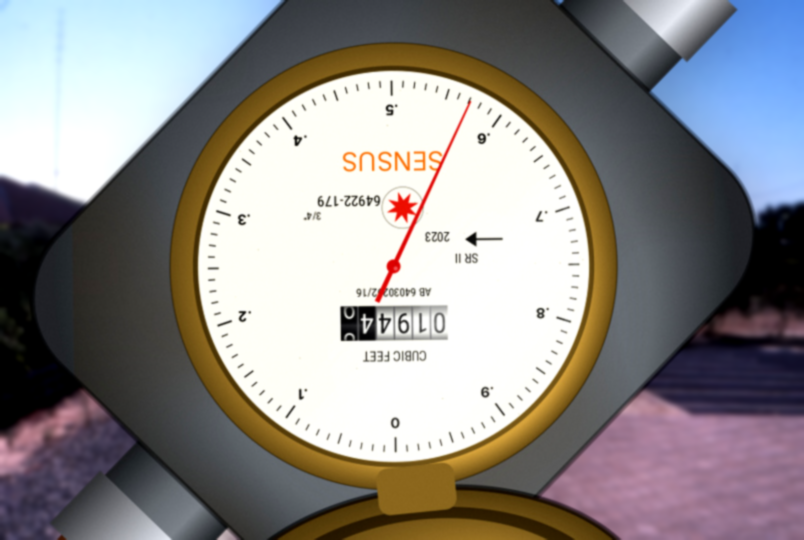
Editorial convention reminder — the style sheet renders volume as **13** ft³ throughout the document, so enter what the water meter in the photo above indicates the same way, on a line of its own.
**19448.57** ft³
